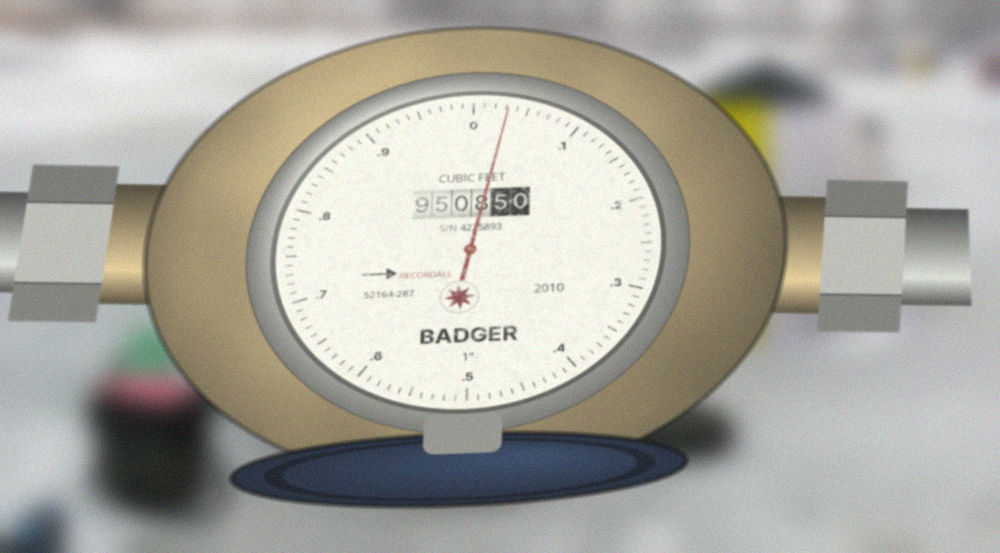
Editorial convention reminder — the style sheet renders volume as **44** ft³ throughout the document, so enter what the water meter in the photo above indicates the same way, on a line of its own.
**950850.03** ft³
